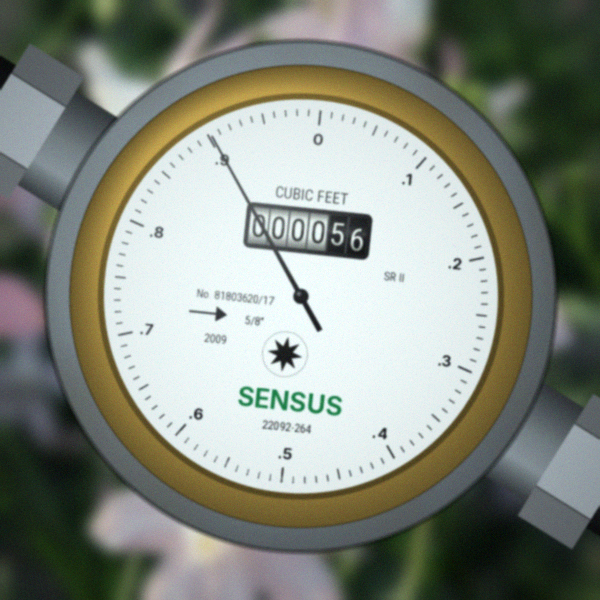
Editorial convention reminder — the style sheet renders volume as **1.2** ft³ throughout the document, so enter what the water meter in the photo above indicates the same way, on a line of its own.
**55.90** ft³
